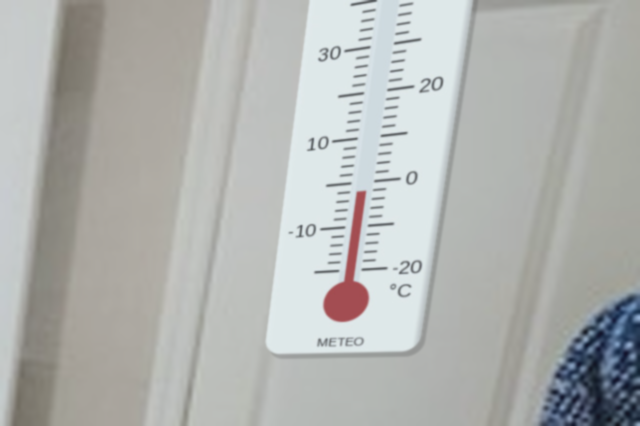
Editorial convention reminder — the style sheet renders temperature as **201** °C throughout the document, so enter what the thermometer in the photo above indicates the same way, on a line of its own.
**-2** °C
